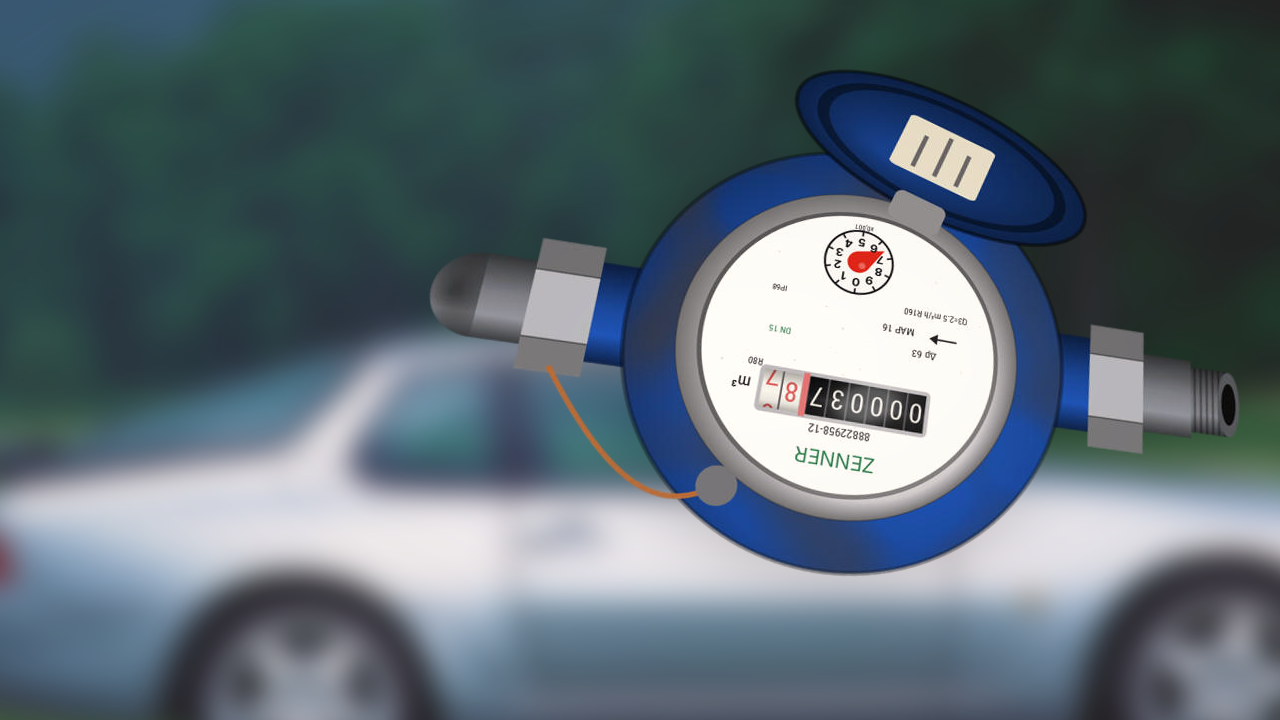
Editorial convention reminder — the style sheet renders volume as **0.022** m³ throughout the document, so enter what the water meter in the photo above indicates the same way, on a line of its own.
**37.866** m³
